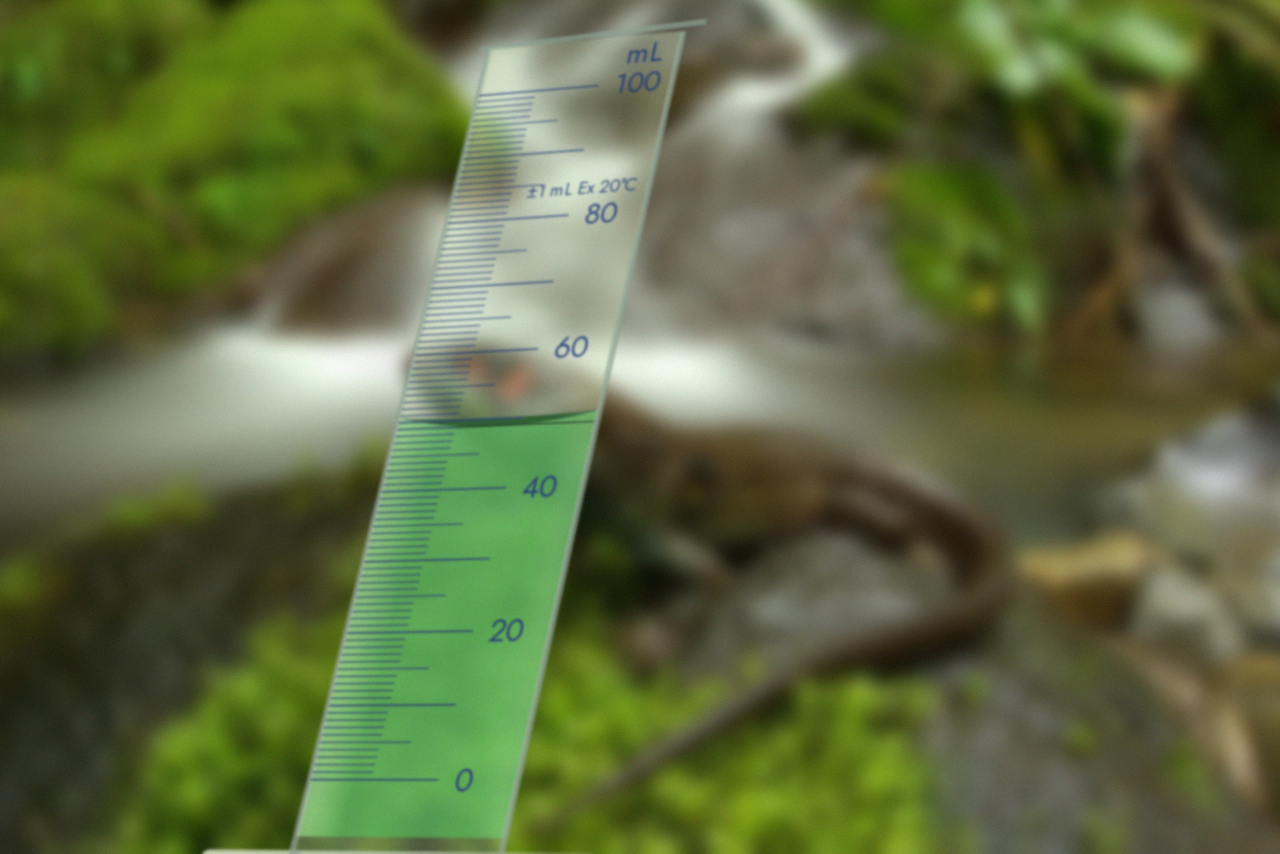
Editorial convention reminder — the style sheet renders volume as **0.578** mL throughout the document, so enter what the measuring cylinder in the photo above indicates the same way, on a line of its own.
**49** mL
